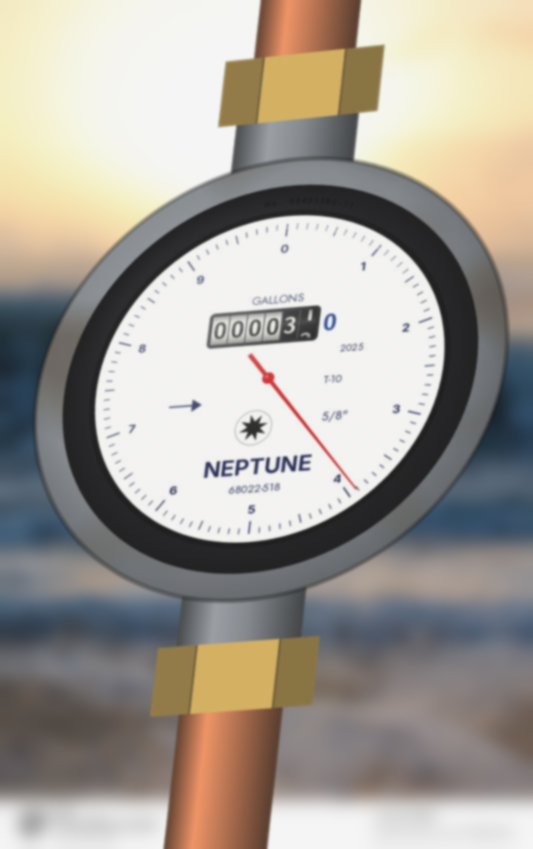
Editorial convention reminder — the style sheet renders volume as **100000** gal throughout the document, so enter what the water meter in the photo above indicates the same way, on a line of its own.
**313.9** gal
